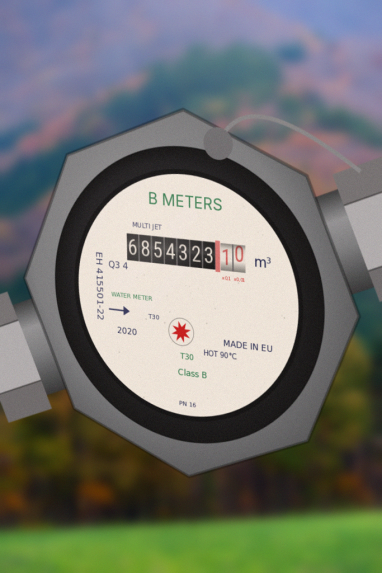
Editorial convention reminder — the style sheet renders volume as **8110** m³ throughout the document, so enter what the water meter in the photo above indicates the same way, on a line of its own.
**6854323.10** m³
